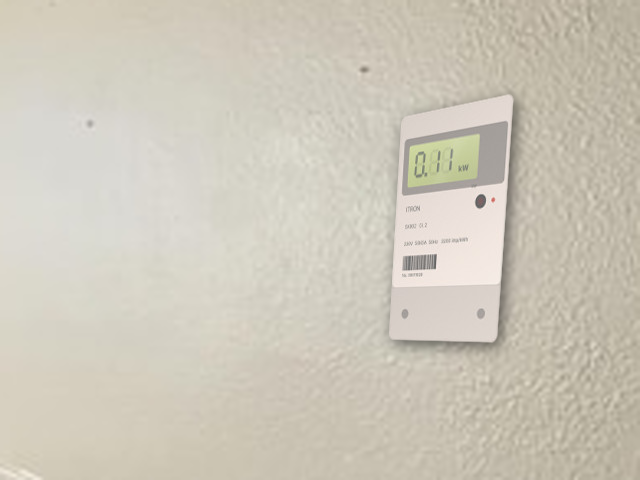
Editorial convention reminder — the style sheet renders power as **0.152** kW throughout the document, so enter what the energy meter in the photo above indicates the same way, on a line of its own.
**0.11** kW
